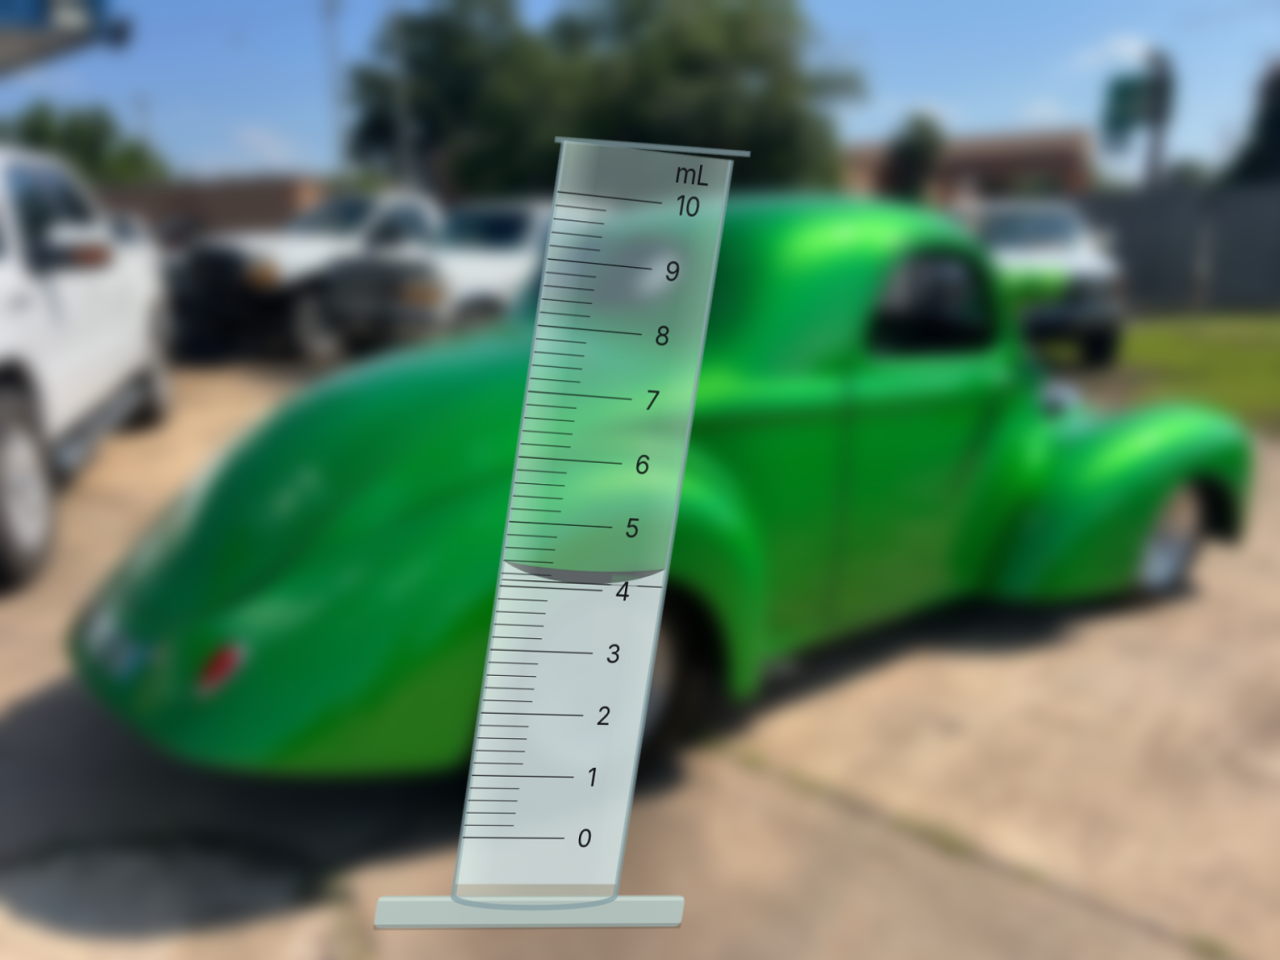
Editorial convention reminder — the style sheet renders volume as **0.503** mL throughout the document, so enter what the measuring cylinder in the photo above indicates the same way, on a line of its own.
**4.1** mL
